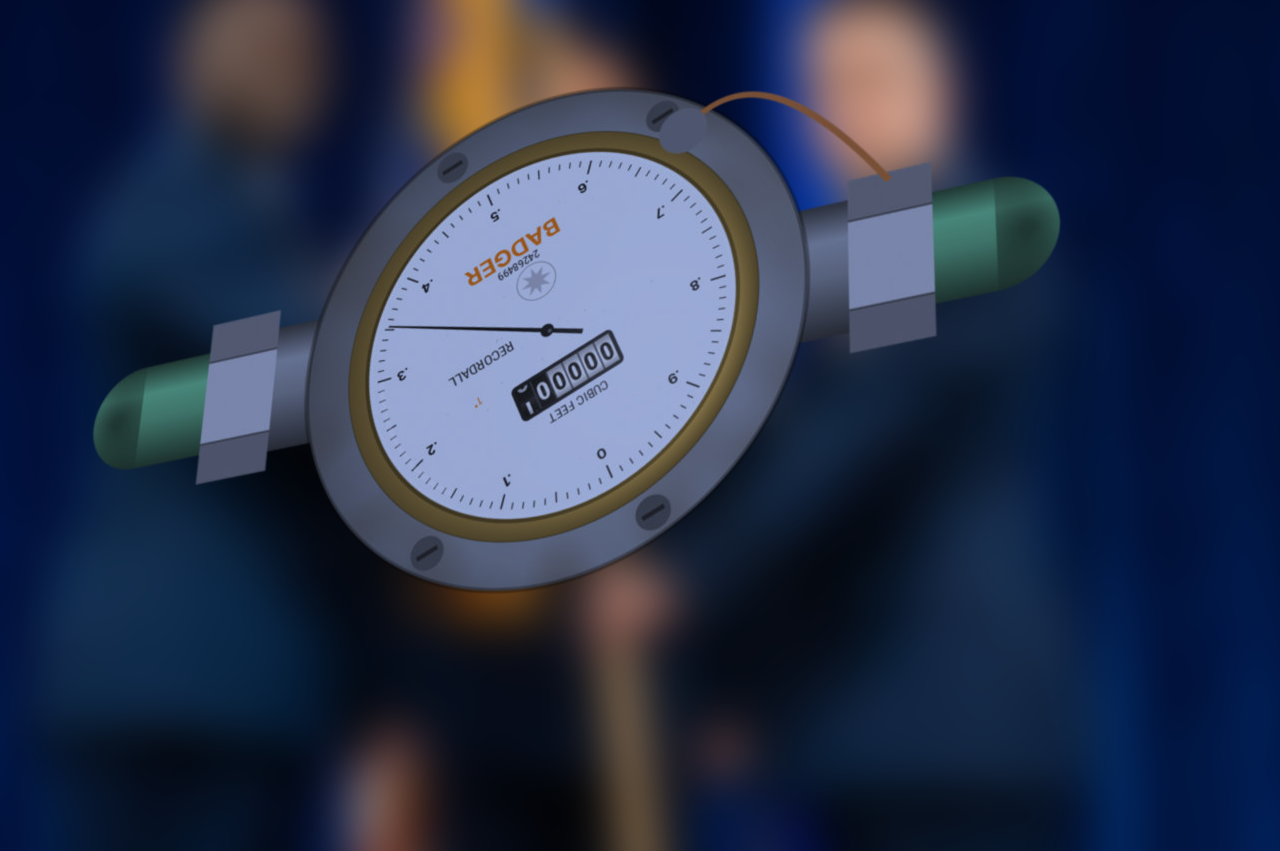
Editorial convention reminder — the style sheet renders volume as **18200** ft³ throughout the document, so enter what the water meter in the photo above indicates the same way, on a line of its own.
**1.35** ft³
